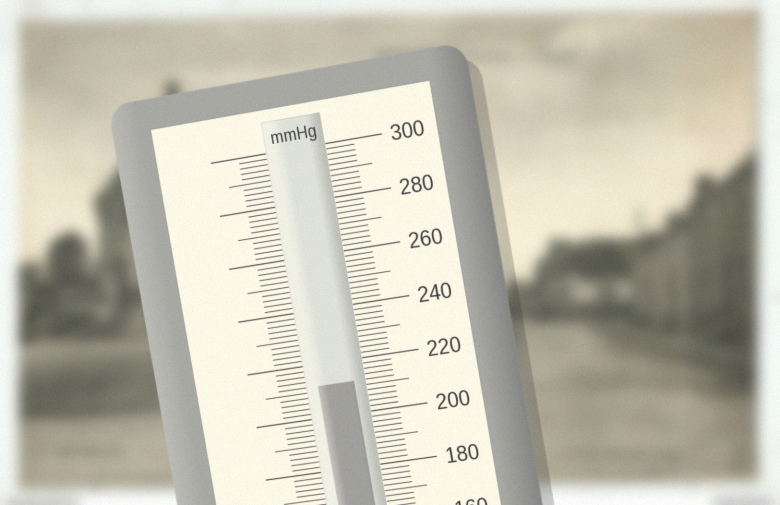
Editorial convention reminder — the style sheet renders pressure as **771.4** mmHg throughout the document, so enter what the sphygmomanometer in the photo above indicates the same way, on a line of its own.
**212** mmHg
